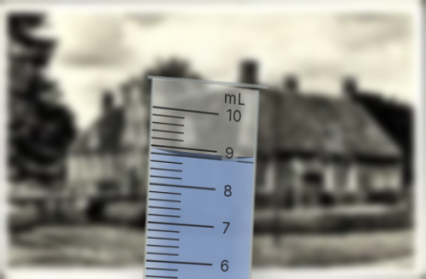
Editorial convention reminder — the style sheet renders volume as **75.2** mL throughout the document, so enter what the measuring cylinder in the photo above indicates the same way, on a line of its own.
**8.8** mL
